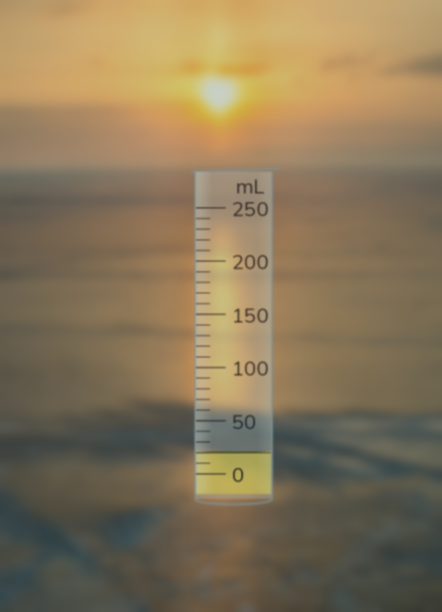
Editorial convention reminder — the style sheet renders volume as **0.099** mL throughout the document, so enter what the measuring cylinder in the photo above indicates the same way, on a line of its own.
**20** mL
